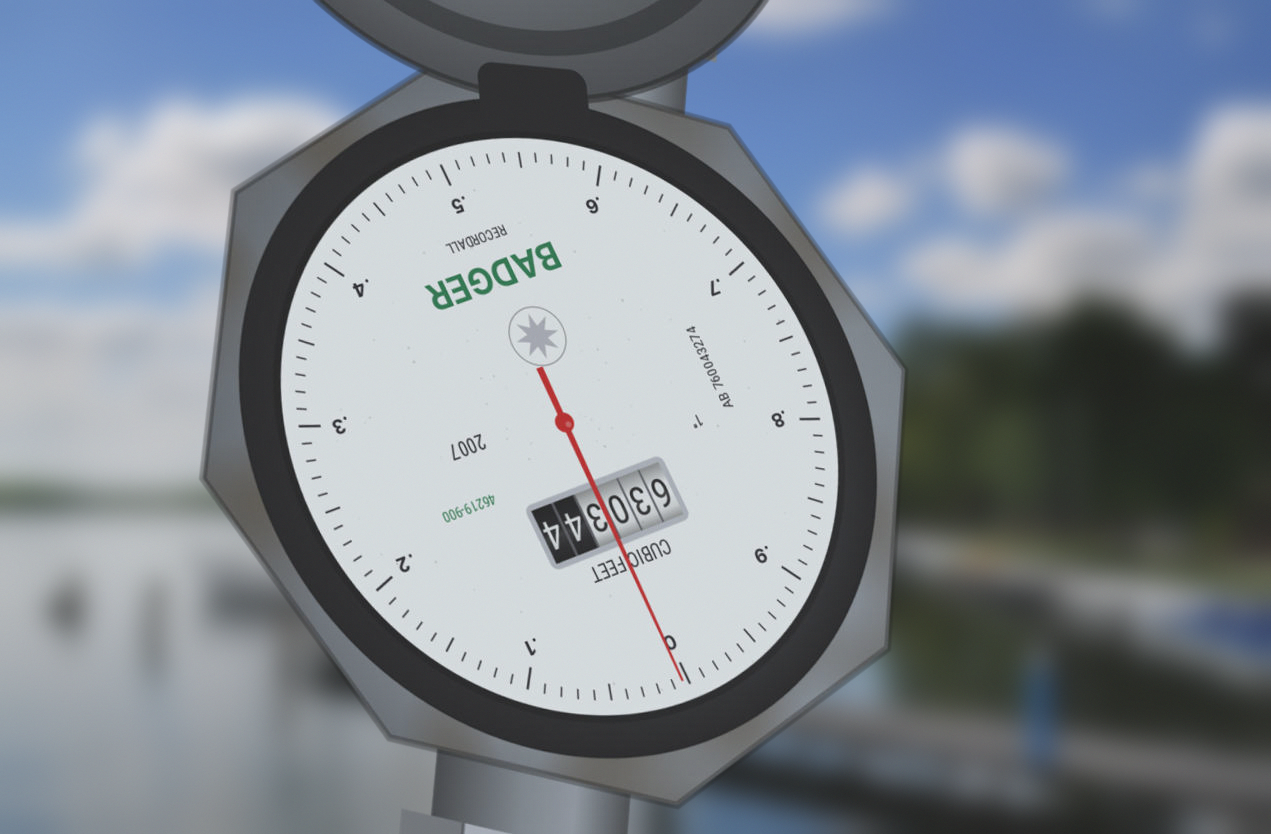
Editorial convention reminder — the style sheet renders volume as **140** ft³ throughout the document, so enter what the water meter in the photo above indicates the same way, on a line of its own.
**630344.00** ft³
